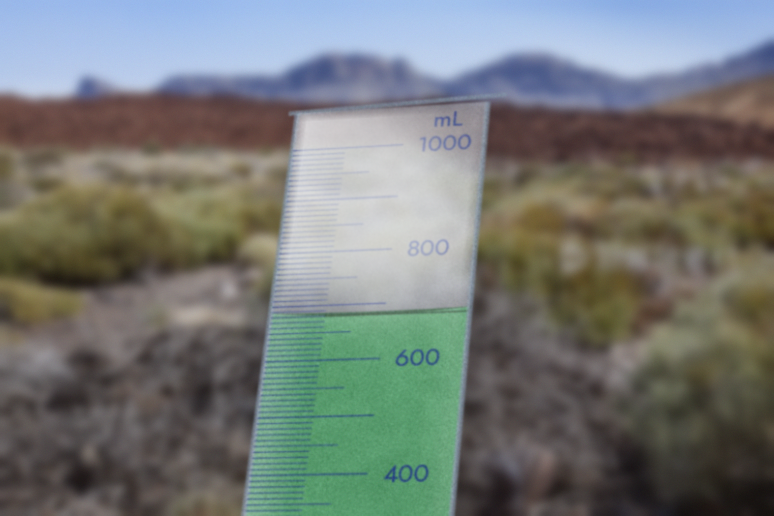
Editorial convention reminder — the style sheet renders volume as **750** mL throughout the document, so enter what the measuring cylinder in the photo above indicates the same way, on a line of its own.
**680** mL
